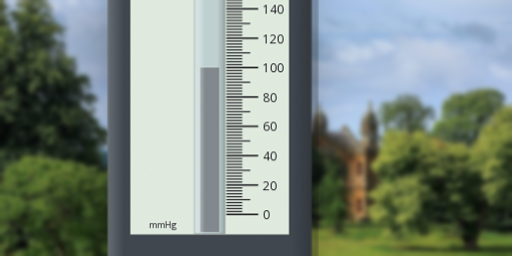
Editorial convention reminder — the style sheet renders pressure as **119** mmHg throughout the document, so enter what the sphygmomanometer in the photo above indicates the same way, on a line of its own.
**100** mmHg
